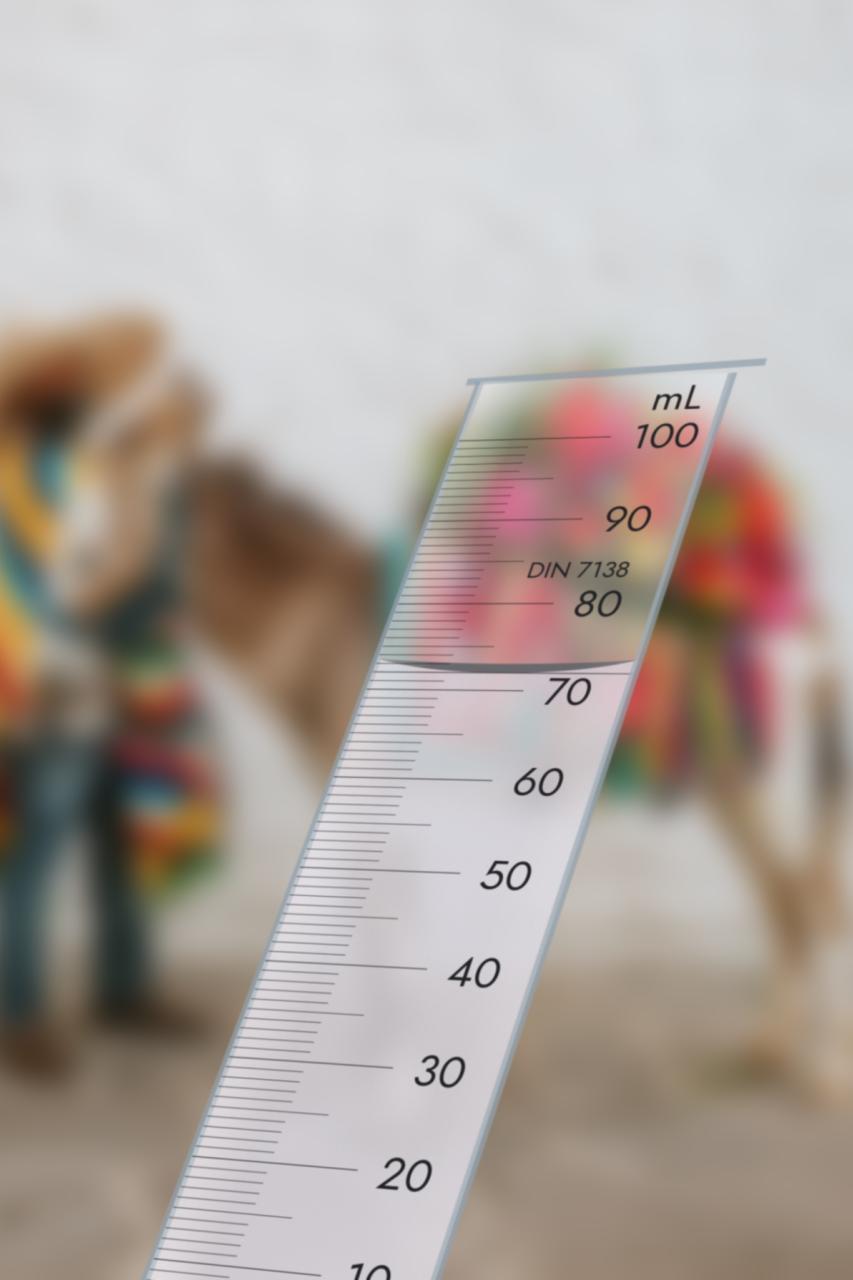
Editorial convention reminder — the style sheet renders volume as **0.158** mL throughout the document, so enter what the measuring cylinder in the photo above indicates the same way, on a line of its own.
**72** mL
